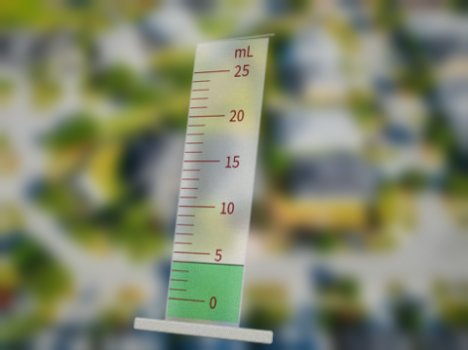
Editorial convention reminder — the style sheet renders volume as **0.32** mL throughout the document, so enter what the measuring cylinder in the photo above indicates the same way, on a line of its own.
**4** mL
